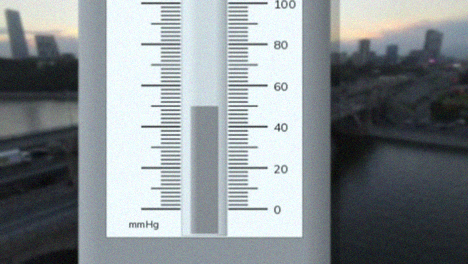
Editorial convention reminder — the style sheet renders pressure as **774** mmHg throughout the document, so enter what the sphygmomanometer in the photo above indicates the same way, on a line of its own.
**50** mmHg
